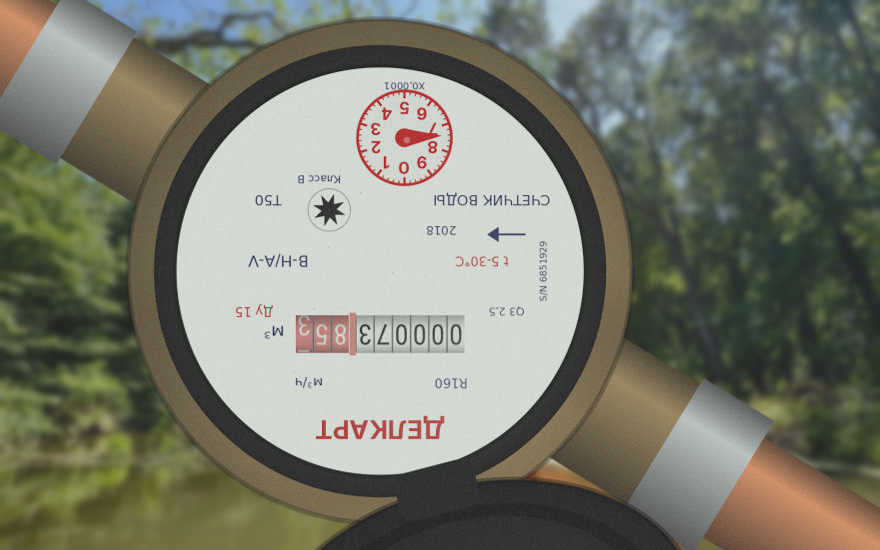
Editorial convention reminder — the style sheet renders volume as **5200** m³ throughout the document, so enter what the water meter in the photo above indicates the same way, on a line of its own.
**73.8527** m³
